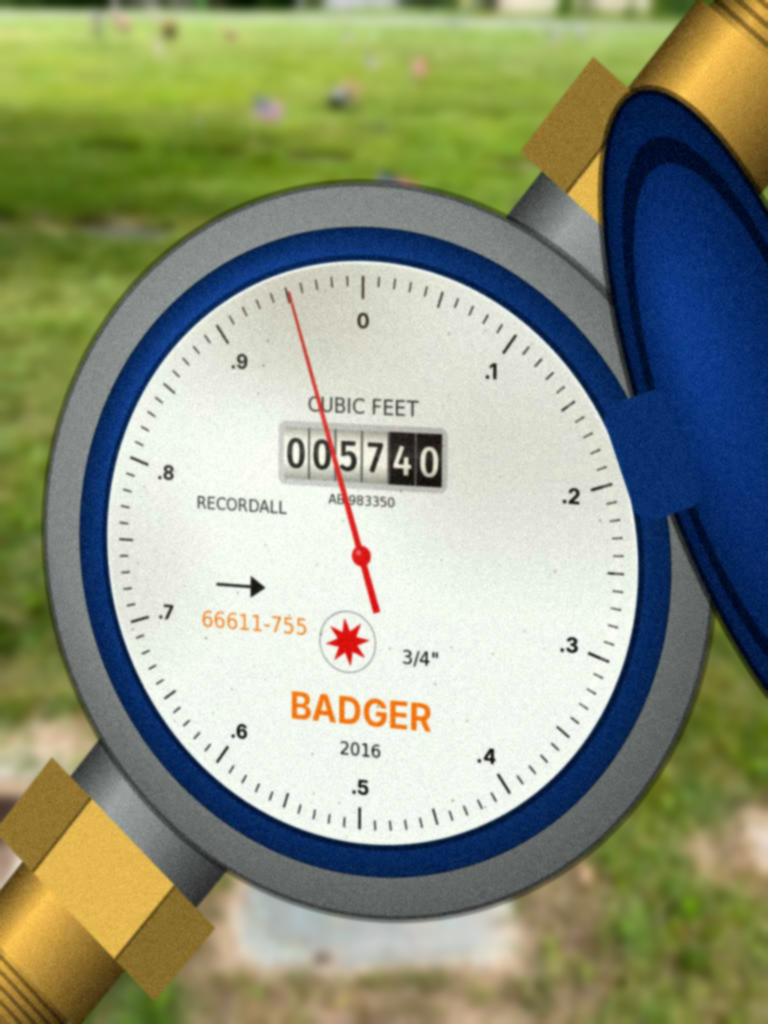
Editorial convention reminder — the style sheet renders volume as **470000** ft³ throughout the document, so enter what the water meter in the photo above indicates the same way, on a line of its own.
**5739.95** ft³
